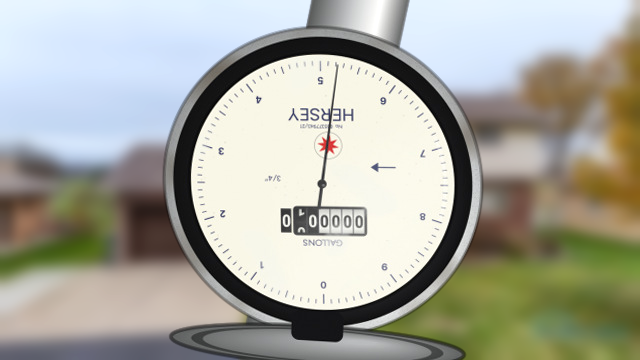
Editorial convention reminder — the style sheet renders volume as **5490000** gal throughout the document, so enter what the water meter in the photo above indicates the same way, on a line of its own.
**5.2** gal
